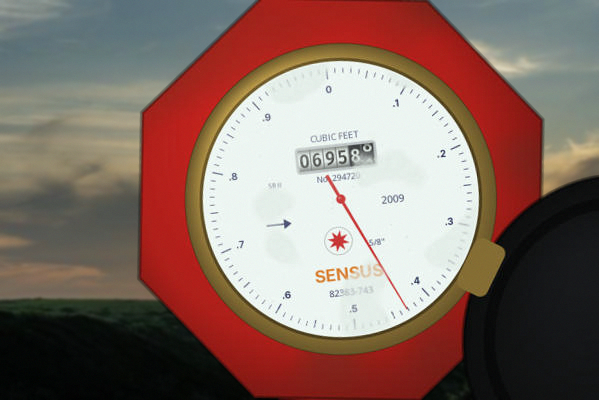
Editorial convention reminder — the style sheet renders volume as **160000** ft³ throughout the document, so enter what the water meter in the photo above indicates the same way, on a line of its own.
**69588.43** ft³
